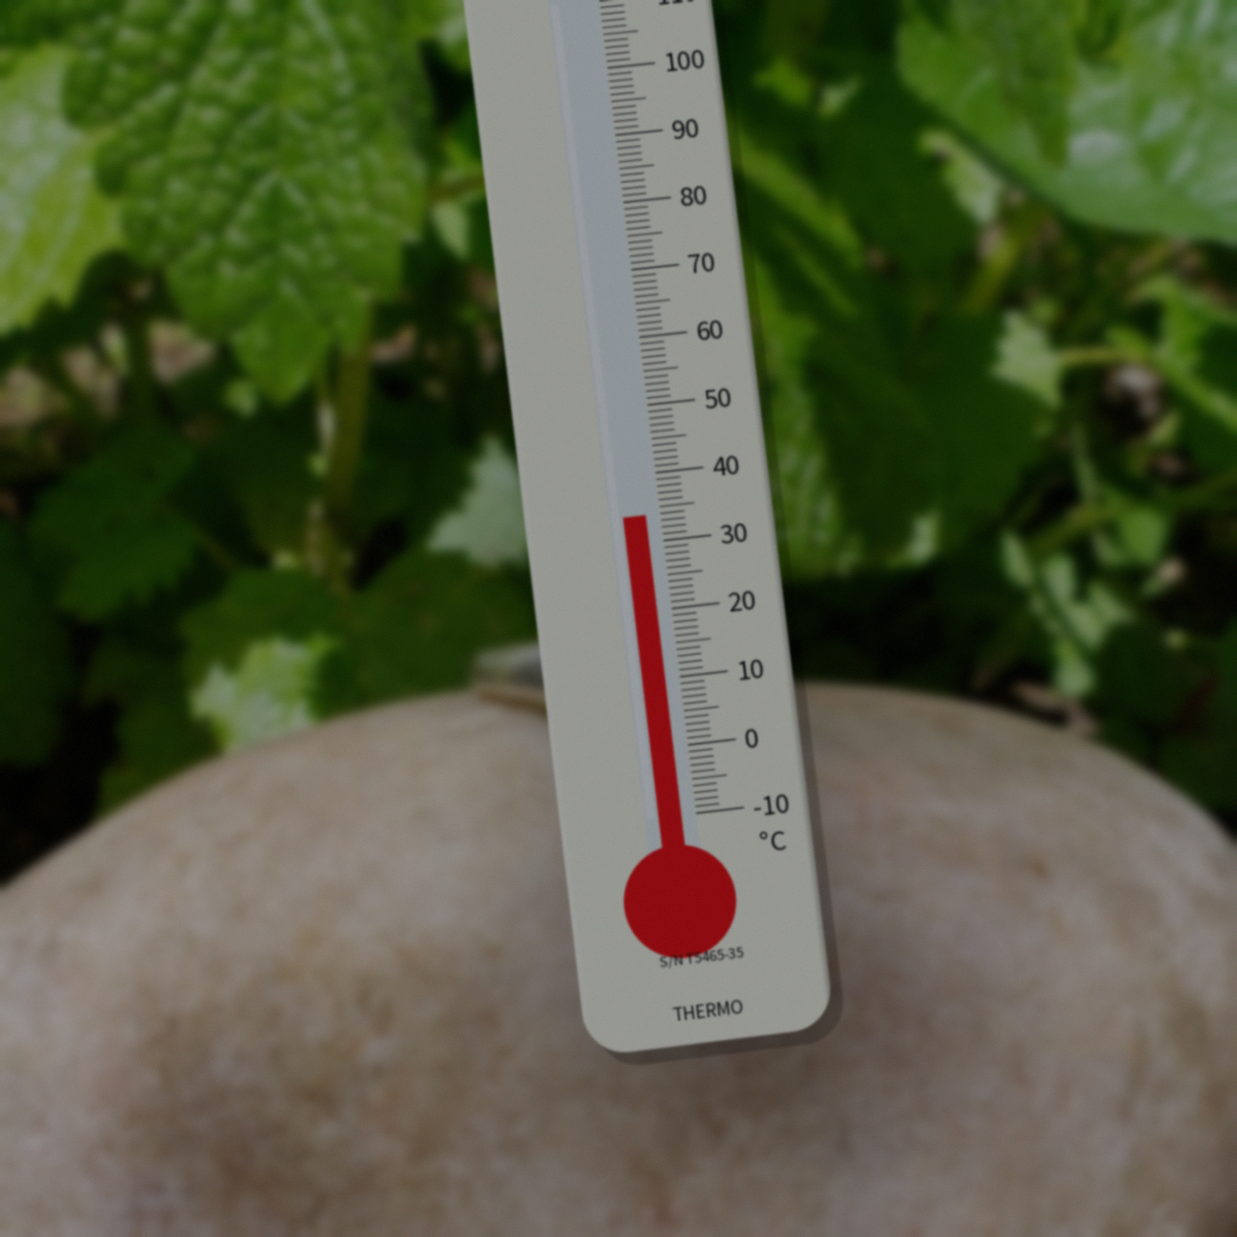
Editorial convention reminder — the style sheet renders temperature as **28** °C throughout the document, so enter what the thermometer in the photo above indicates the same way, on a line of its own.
**34** °C
